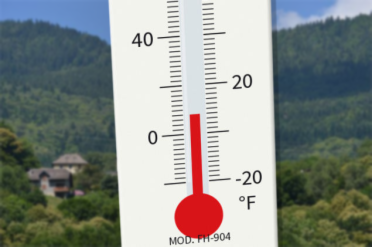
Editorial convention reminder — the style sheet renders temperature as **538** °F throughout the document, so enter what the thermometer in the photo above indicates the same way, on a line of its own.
**8** °F
